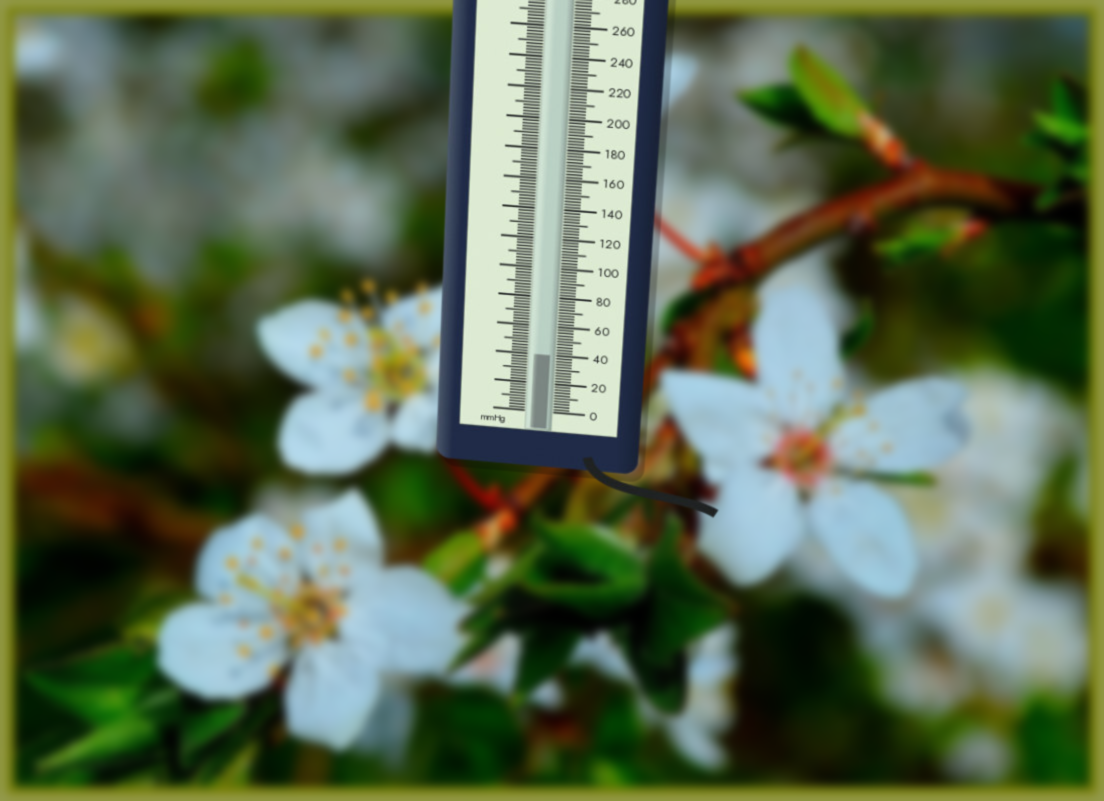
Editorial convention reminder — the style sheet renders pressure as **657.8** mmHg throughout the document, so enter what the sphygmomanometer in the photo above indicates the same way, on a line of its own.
**40** mmHg
